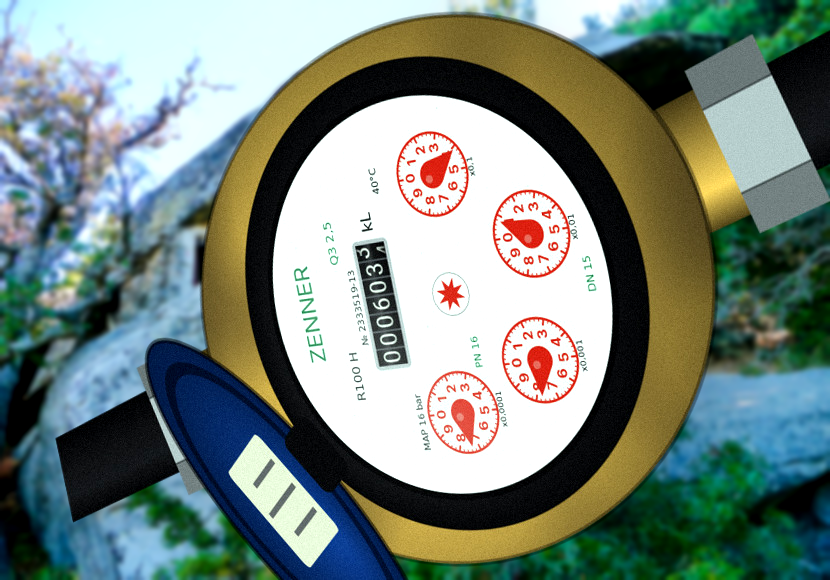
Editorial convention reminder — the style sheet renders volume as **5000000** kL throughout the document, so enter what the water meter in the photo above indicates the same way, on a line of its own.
**6033.4077** kL
